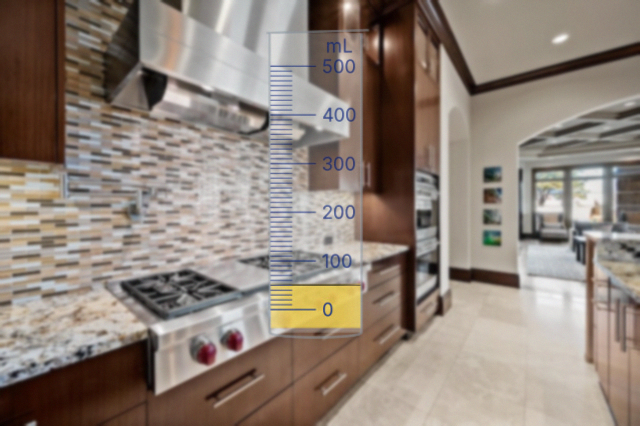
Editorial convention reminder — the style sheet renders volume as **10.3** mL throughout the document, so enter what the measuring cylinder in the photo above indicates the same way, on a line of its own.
**50** mL
